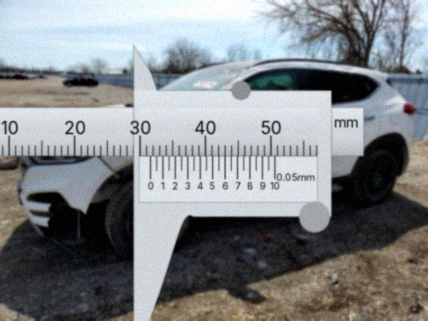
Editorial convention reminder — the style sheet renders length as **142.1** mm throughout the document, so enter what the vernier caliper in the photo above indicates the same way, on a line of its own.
**31.6** mm
